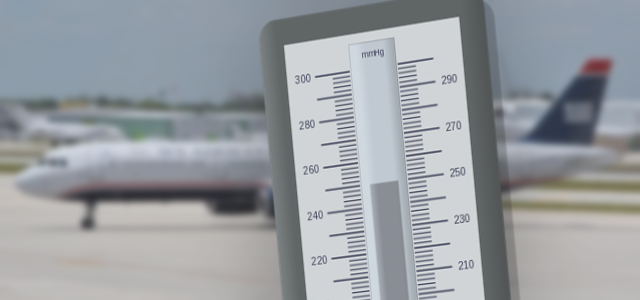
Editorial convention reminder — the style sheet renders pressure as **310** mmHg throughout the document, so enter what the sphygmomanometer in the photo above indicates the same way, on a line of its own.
**250** mmHg
